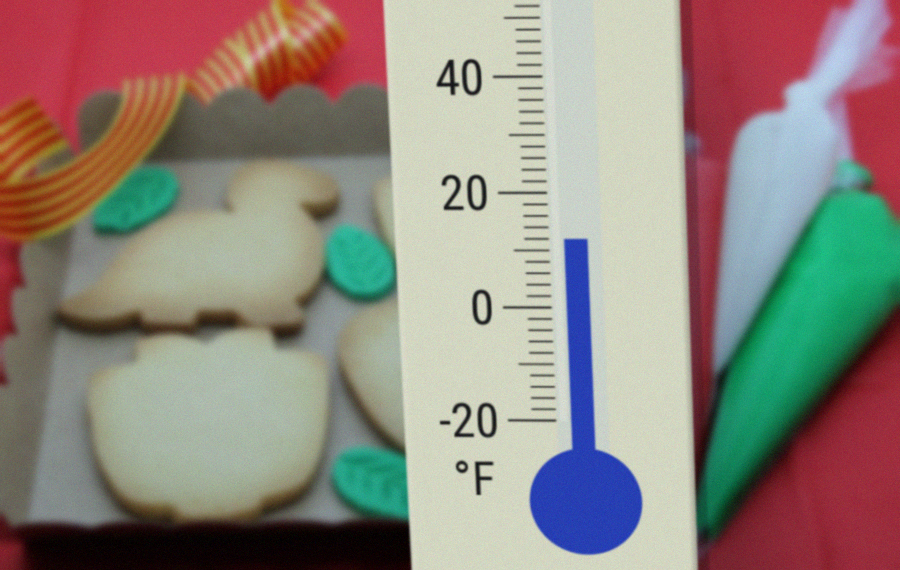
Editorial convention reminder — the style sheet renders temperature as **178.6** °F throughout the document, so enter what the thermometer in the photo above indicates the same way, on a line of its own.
**12** °F
